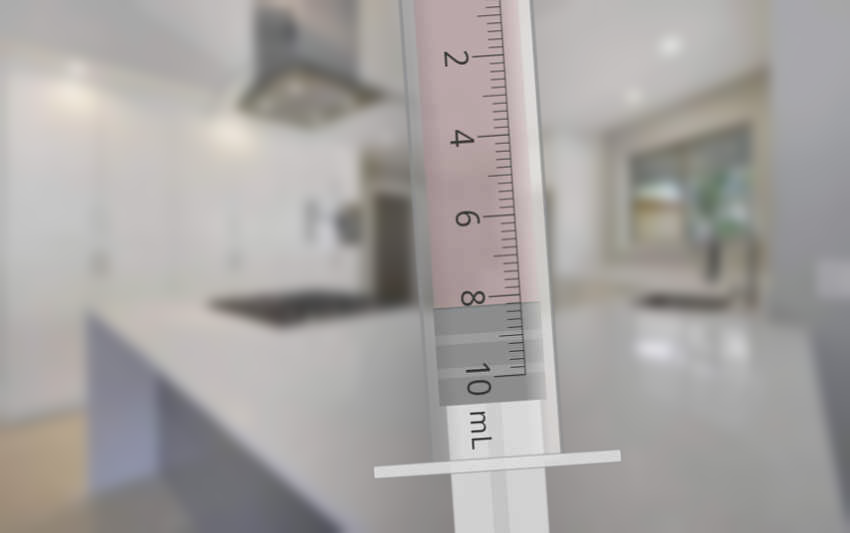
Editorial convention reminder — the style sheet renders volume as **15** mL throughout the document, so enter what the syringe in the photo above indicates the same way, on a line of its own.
**8.2** mL
